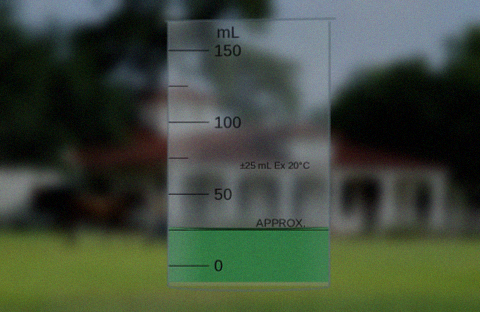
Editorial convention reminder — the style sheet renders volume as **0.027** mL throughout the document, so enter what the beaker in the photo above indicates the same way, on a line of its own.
**25** mL
